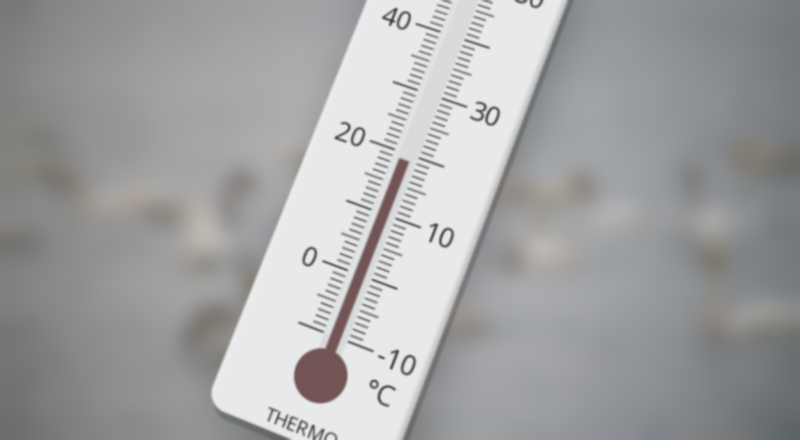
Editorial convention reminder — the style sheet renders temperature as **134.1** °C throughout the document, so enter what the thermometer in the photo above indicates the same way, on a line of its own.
**19** °C
